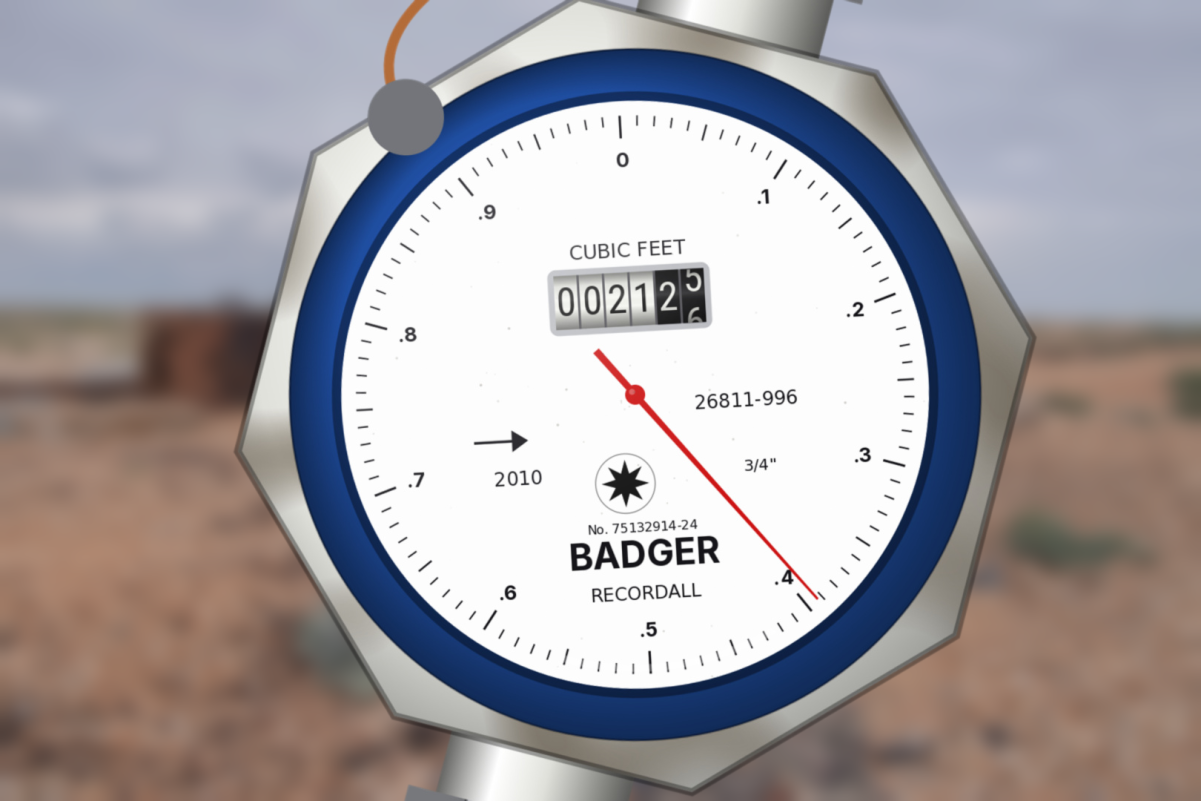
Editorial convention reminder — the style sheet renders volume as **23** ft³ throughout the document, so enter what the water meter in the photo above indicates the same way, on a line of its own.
**2125.39** ft³
